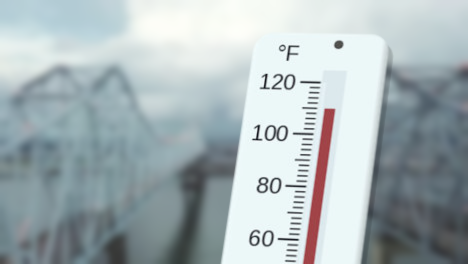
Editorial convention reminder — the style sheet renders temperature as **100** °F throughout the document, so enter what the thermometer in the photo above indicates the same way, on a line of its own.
**110** °F
